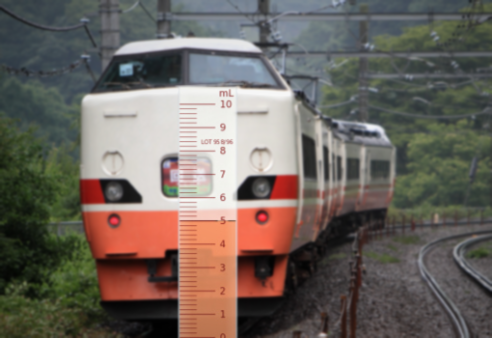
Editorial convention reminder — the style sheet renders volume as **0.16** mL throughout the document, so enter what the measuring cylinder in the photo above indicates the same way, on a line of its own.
**5** mL
